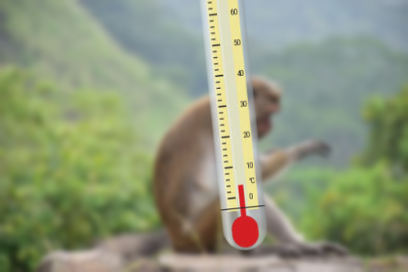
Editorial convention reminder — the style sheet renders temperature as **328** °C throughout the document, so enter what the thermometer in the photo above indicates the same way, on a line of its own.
**4** °C
